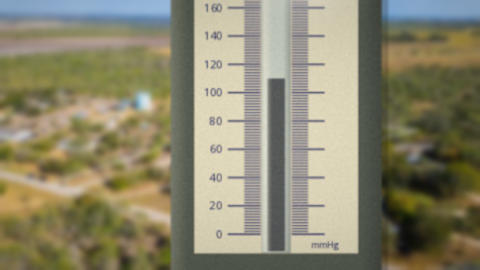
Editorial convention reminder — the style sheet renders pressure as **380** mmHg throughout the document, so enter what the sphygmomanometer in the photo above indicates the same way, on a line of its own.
**110** mmHg
